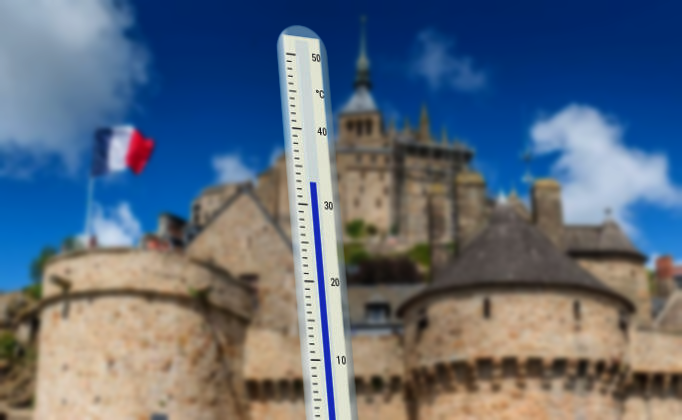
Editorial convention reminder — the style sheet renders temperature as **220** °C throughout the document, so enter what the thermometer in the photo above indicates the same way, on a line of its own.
**33** °C
